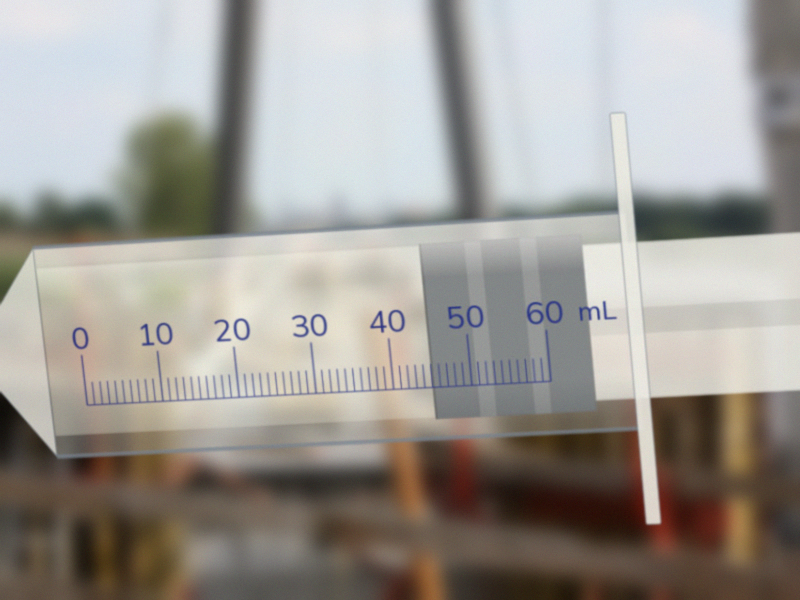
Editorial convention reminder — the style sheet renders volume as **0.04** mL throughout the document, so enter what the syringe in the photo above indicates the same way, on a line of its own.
**45** mL
